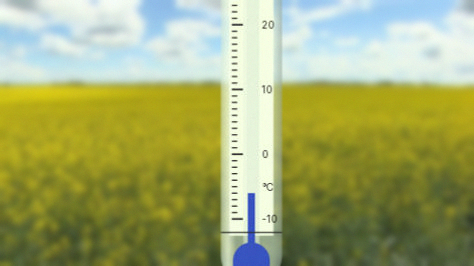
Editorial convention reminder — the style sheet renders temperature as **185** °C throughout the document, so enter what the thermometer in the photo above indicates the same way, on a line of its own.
**-6** °C
